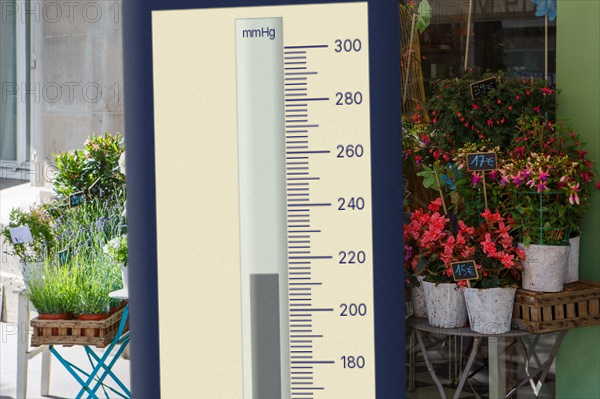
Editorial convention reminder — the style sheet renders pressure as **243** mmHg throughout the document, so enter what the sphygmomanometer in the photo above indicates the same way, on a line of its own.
**214** mmHg
